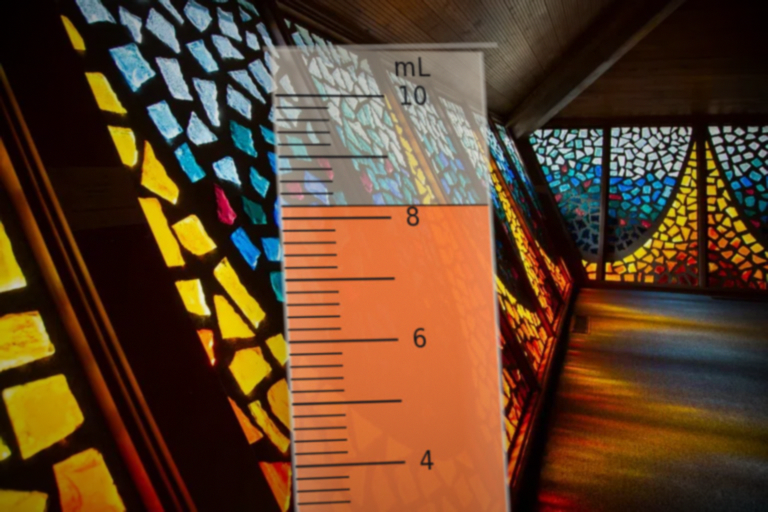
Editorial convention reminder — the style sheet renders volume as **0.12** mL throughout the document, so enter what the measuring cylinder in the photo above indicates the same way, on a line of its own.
**8.2** mL
